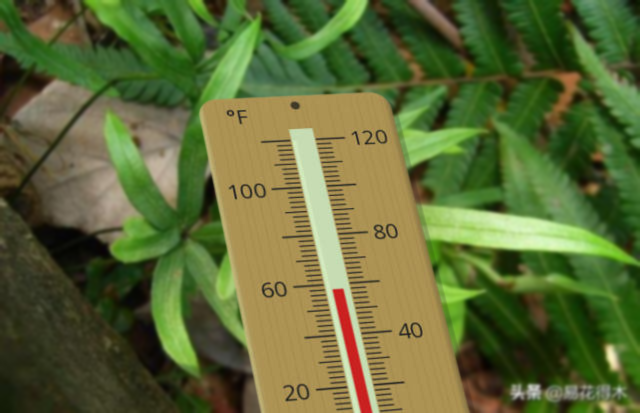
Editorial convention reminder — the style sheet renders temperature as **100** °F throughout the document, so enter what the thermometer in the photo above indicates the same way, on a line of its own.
**58** °F
